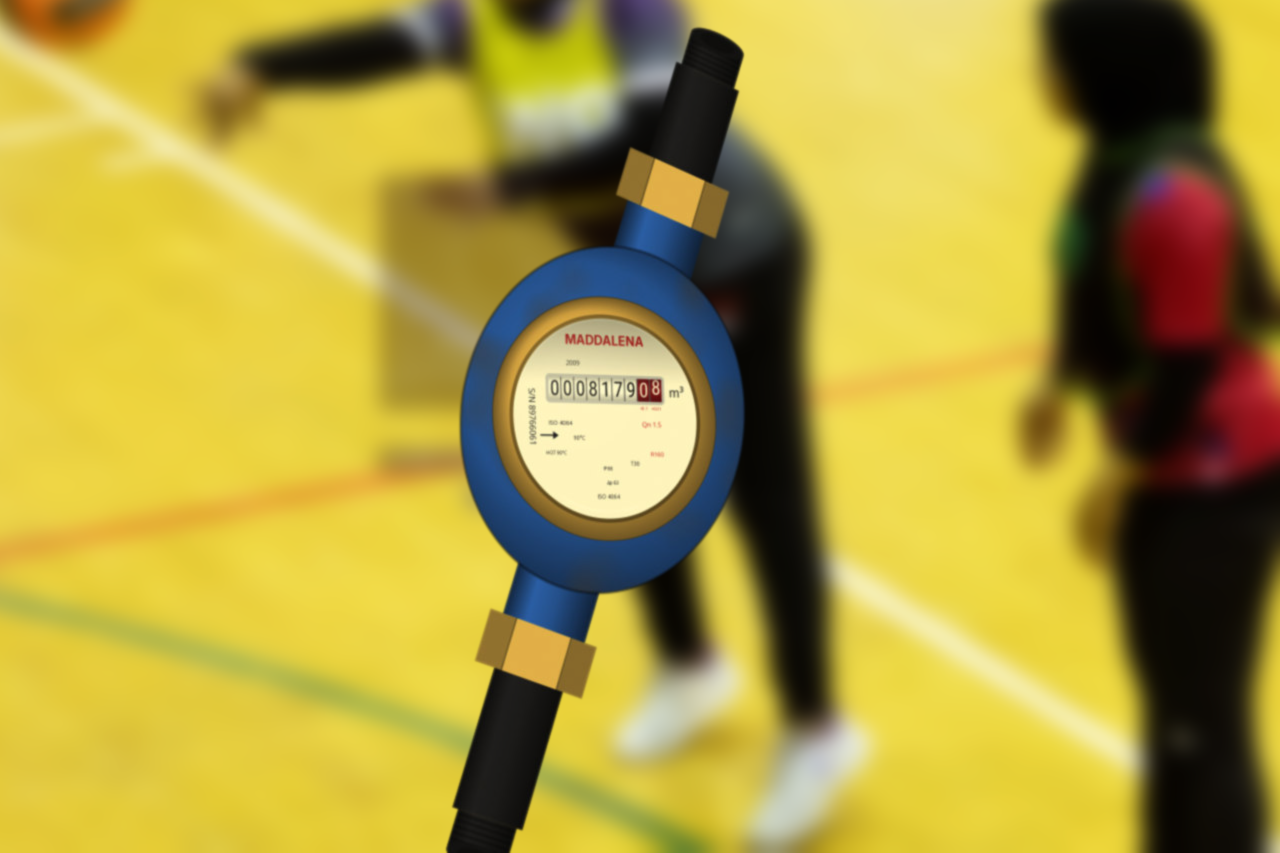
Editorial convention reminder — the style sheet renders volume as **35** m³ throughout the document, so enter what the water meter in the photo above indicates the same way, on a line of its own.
**8179.08** m³
